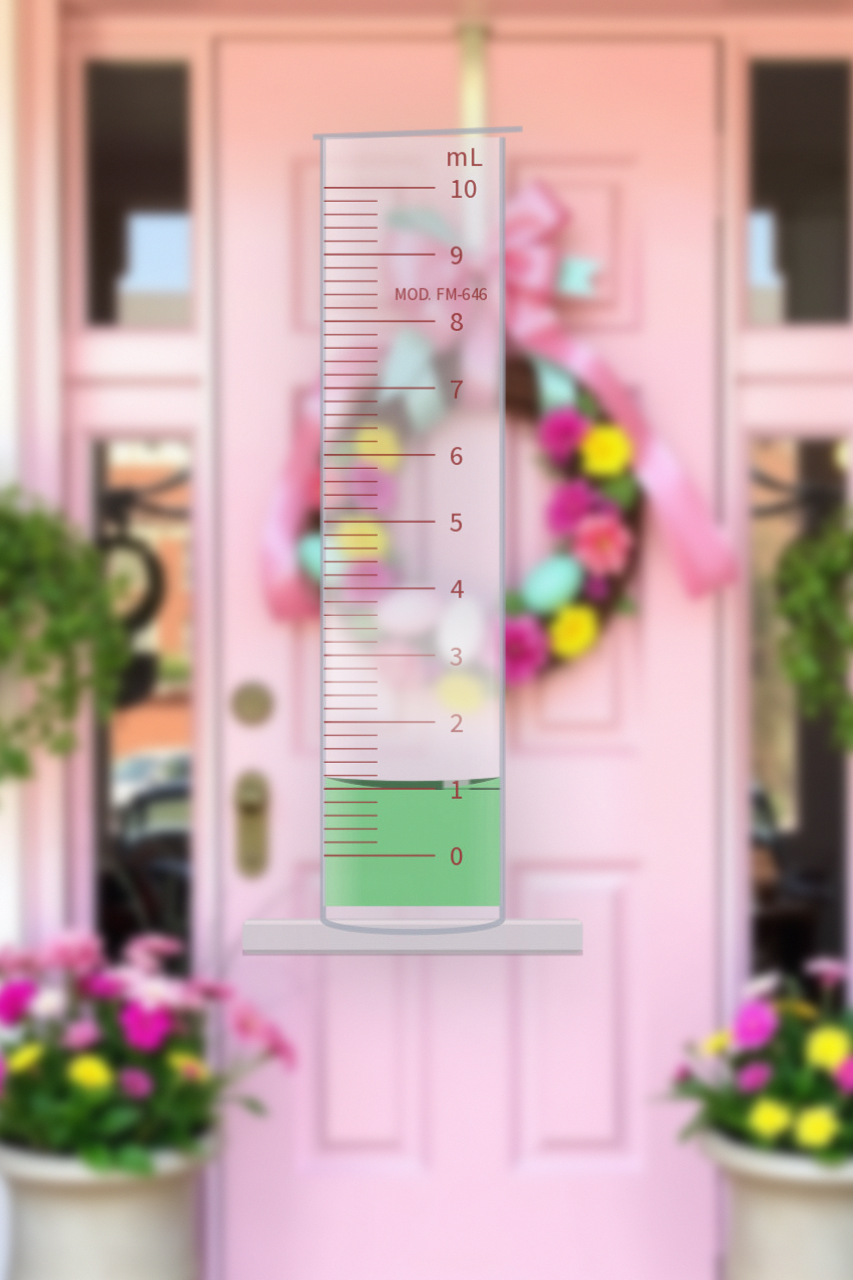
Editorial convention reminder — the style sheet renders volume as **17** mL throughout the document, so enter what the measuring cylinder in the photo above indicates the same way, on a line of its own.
**1** mL
